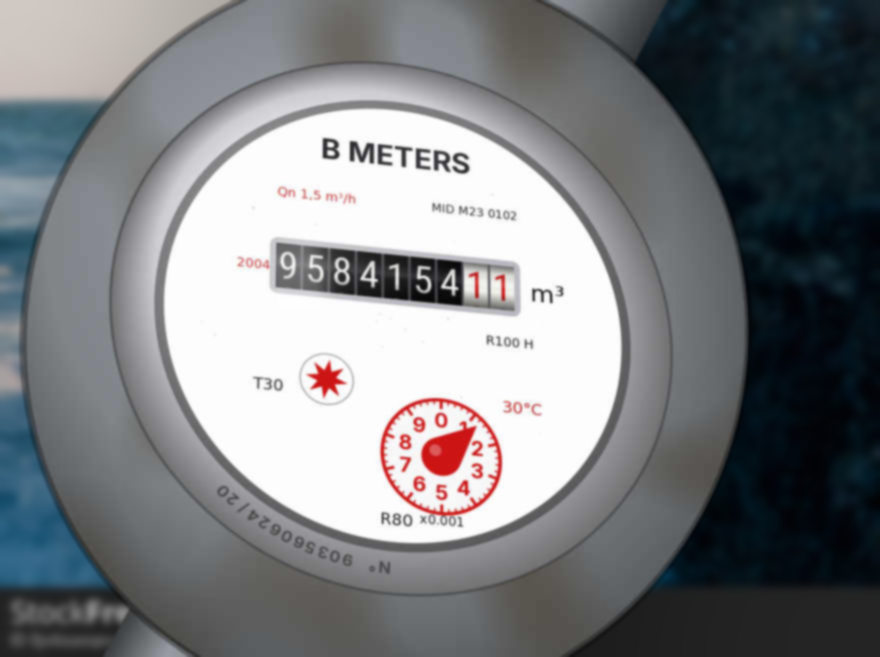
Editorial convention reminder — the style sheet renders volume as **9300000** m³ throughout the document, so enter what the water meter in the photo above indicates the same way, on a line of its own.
**9584154.111** m³
